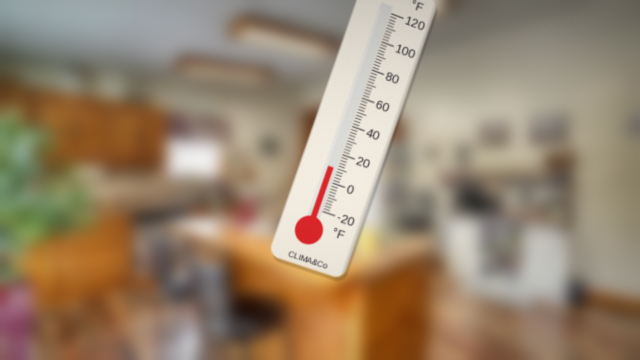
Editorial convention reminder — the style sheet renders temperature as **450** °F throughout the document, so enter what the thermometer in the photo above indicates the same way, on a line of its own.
**10** °F
